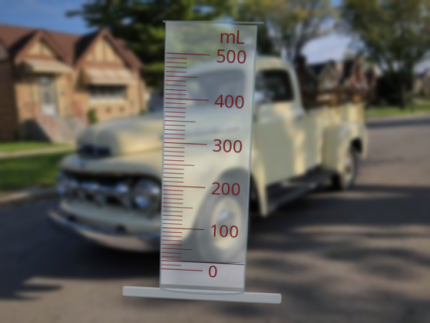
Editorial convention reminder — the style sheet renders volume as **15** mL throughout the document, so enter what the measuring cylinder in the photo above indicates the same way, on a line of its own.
**20** mL
